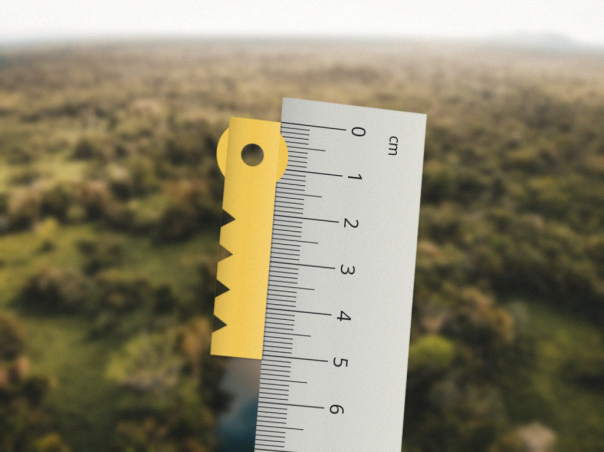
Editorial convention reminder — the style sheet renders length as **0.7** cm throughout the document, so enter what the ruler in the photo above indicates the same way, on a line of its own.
**5.1** cm
